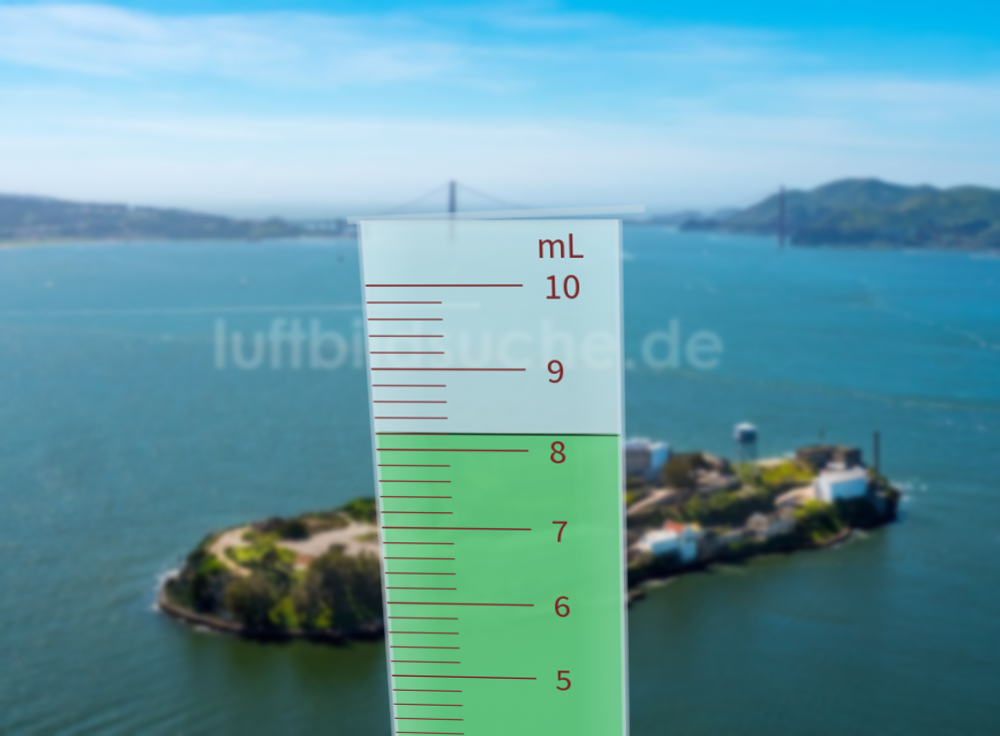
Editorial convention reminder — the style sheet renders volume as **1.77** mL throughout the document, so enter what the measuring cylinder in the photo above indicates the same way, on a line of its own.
**8.2** mL
